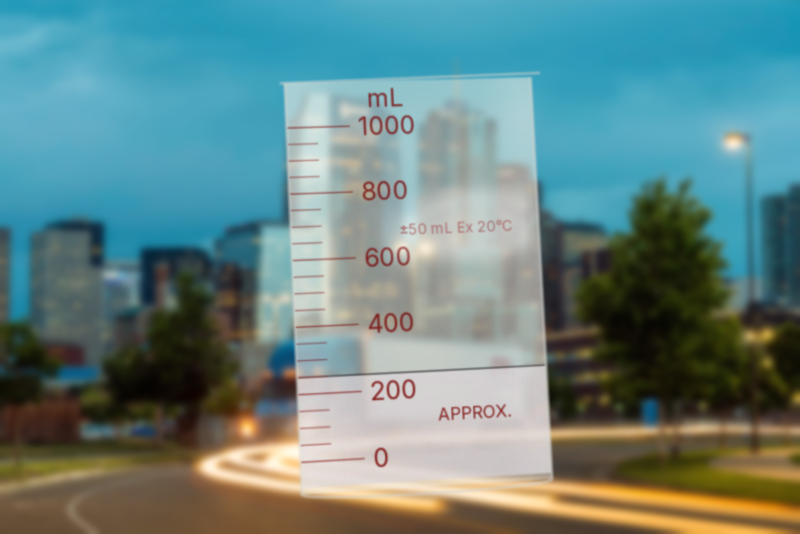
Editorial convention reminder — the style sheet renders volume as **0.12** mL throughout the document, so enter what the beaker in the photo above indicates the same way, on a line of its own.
**250** mL
